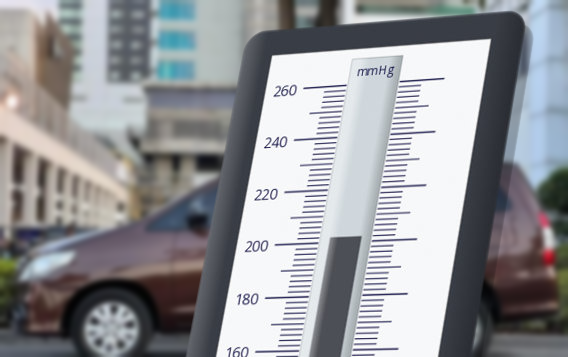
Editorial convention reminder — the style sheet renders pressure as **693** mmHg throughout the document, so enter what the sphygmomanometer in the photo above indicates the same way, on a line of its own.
**202** mmHg
